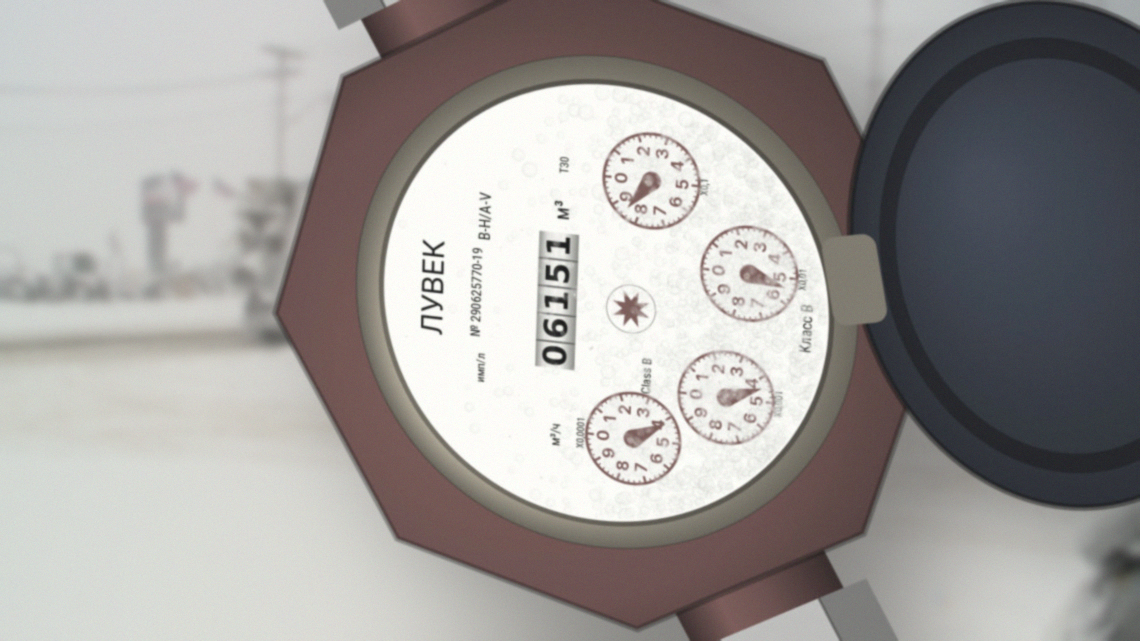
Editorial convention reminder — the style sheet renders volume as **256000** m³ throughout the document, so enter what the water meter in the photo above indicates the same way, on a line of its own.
**6151.8544** m³
